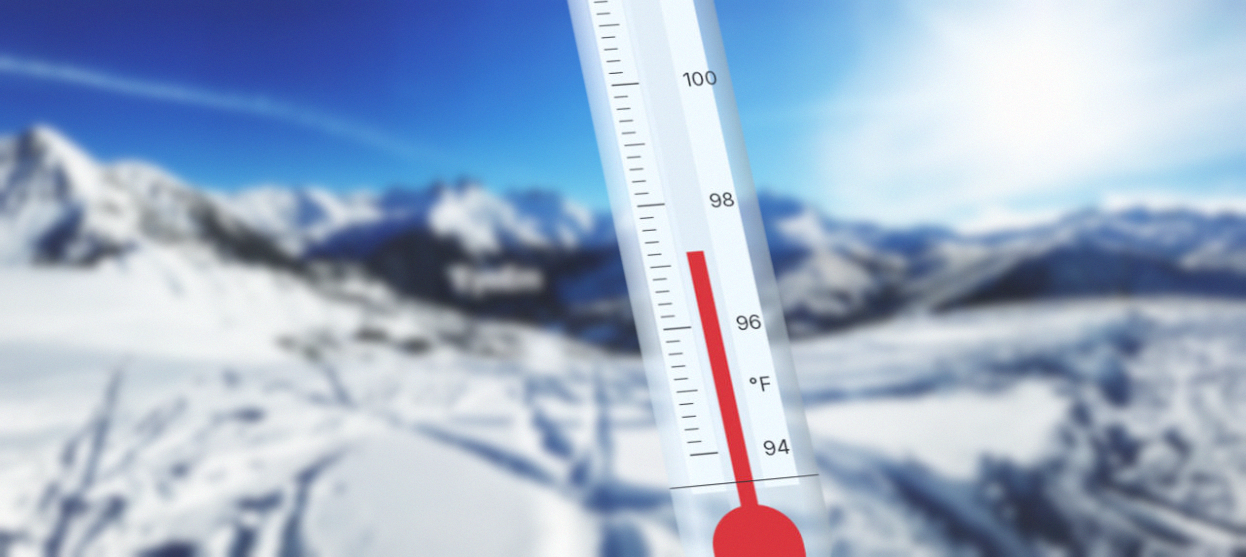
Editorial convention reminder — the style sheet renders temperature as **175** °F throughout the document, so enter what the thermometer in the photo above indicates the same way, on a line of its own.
**97.2** °F
